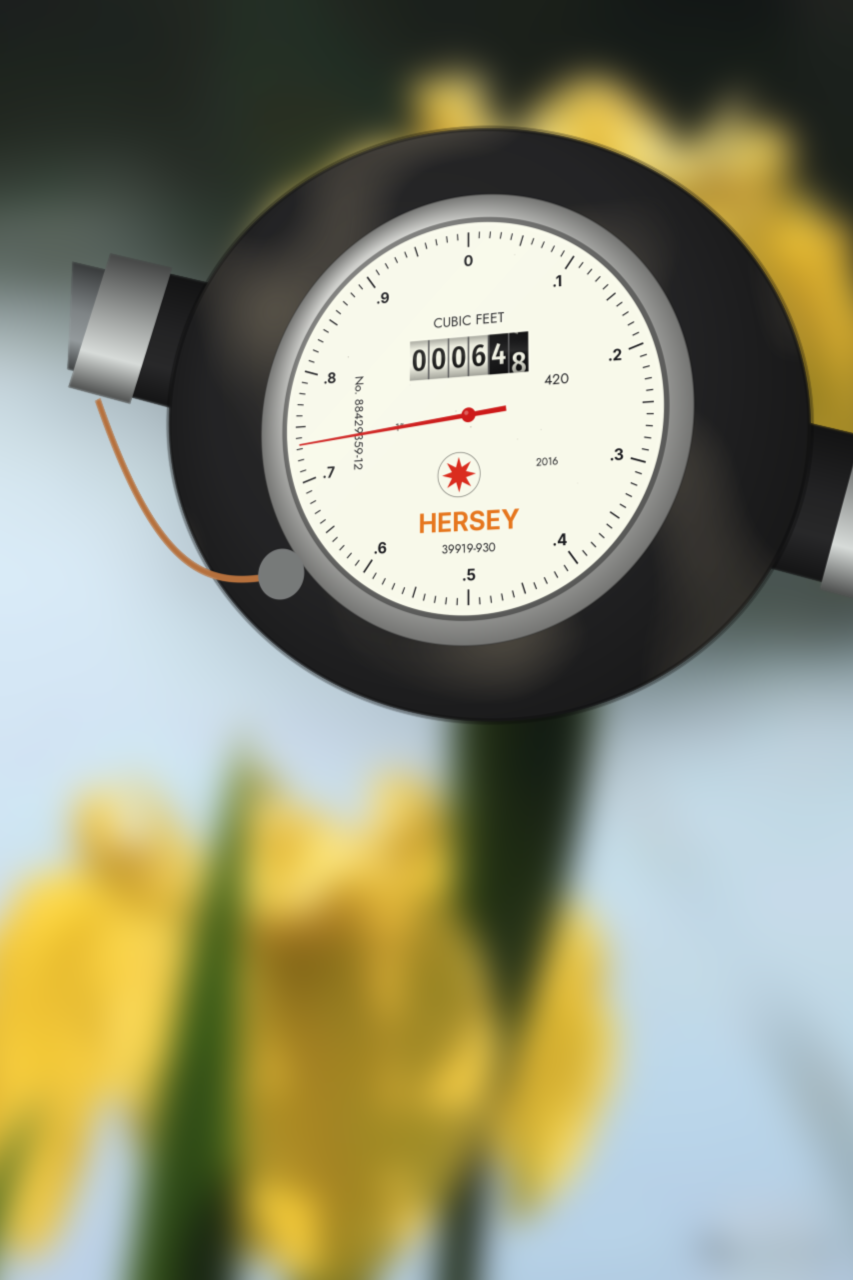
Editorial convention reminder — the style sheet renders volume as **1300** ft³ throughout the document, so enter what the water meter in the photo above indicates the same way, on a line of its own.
**647.73** ft³
